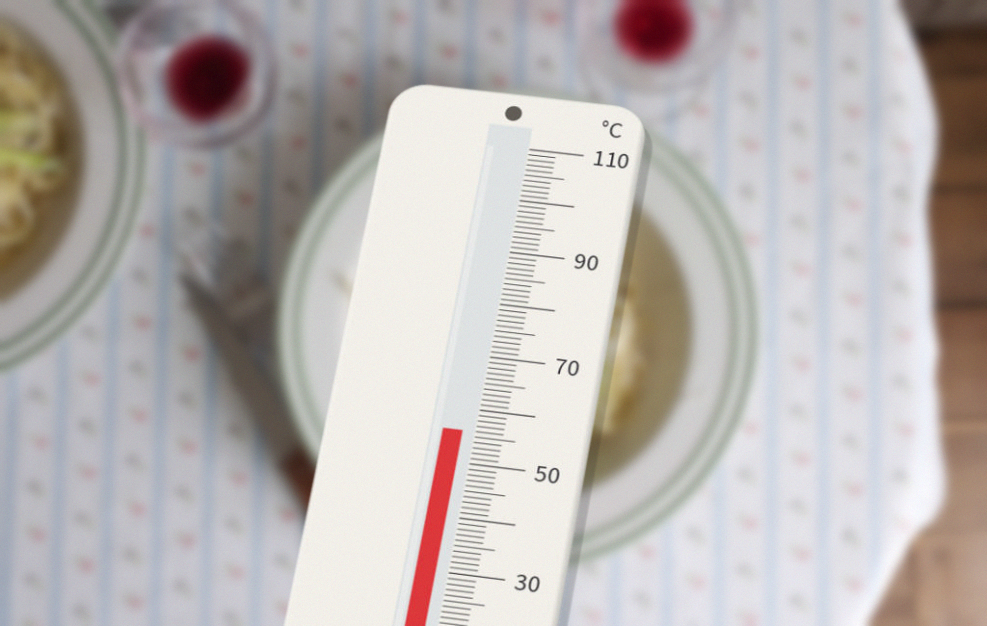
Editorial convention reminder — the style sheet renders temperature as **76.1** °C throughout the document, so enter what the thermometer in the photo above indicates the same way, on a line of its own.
**56** °C
